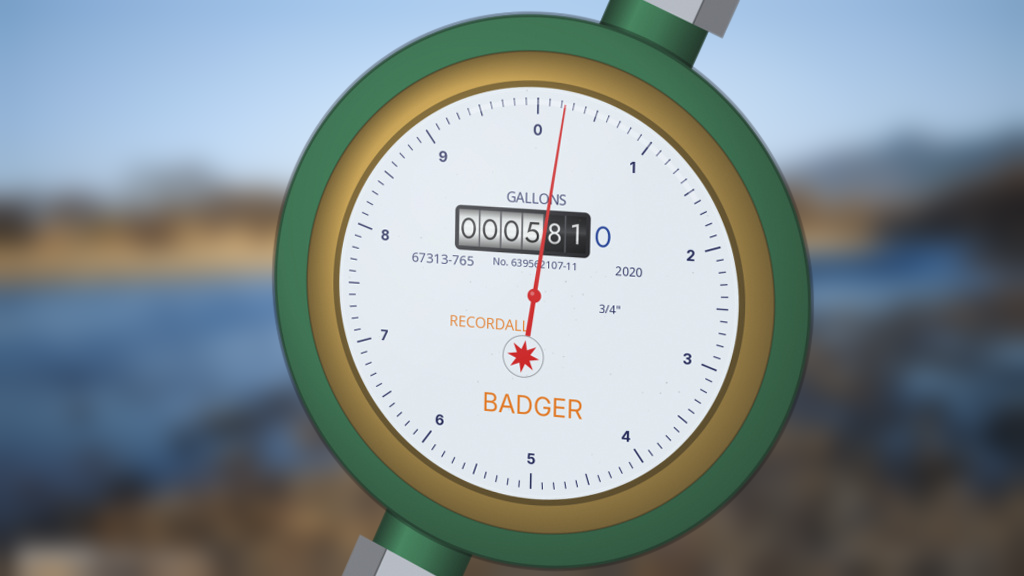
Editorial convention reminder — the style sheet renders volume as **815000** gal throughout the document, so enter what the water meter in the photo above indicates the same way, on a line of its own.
**5810.2** gal
